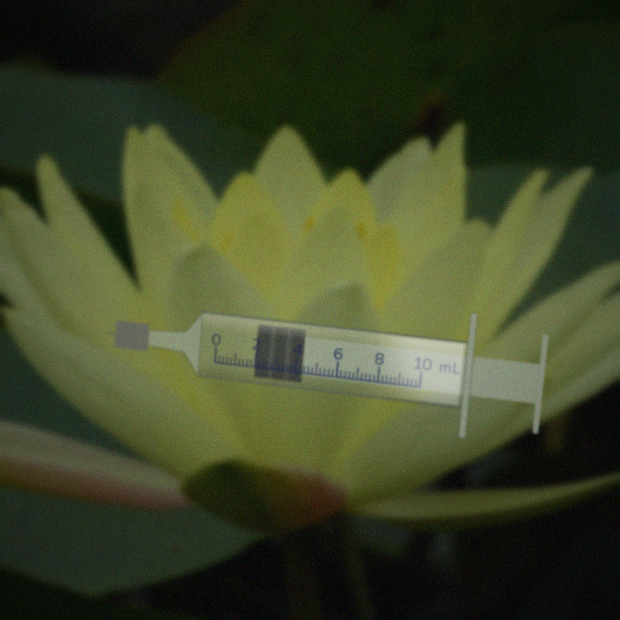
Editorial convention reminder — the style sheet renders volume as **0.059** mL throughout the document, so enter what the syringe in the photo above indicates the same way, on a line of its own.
**2** mL
